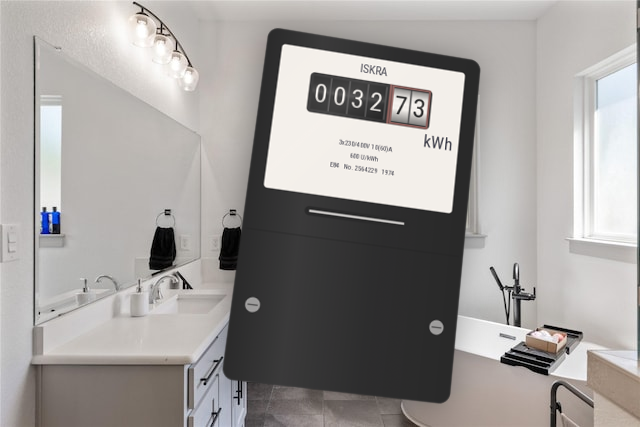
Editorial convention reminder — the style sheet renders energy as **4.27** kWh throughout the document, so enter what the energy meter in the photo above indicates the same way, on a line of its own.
**32.73** kWh
